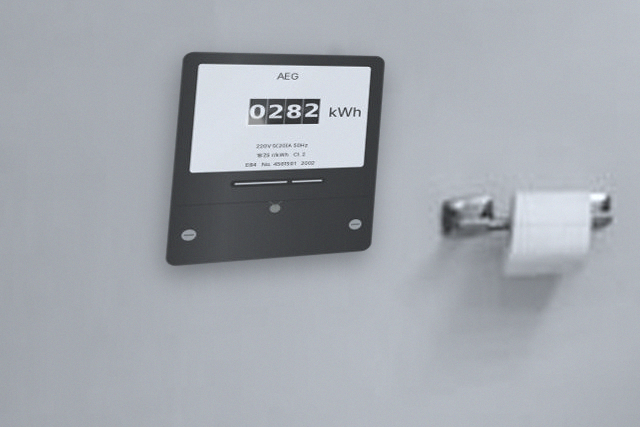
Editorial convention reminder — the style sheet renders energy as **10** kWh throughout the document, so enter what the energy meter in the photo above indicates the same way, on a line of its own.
**282** kWh
